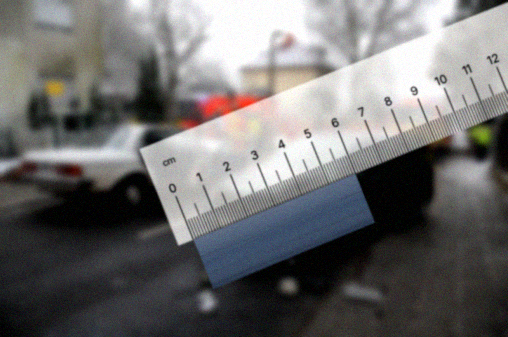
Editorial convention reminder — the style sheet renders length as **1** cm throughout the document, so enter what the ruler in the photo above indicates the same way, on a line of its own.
**6** cm
